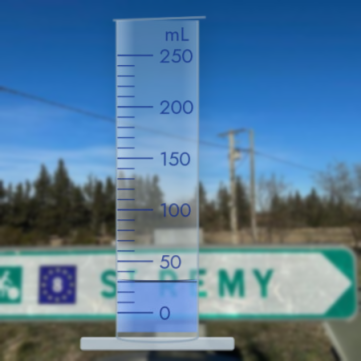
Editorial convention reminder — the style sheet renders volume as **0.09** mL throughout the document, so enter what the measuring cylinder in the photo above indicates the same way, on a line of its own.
**30** mL
